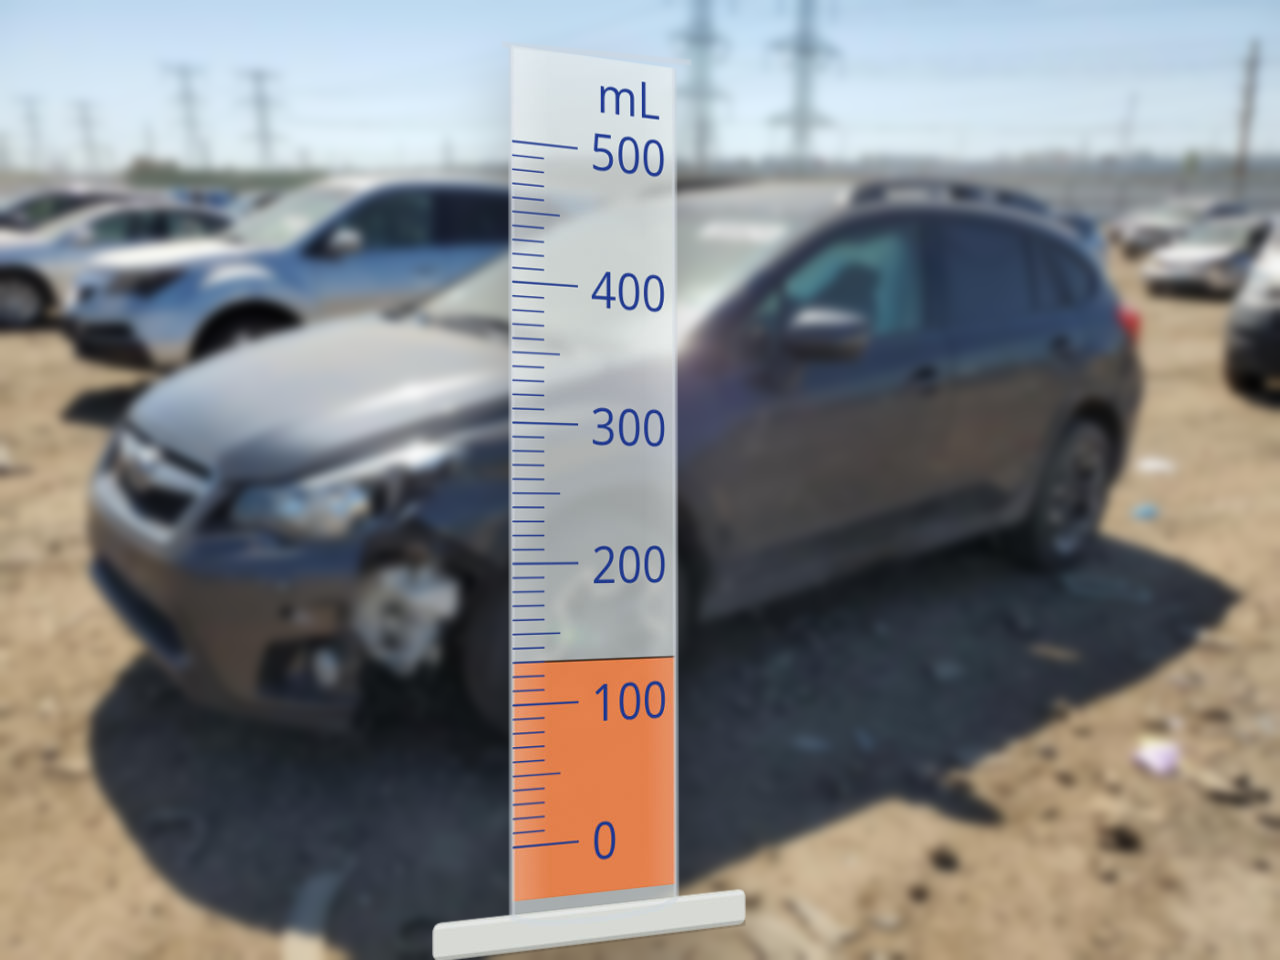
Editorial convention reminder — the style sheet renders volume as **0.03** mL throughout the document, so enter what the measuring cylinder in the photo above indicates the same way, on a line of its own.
**130** mL
